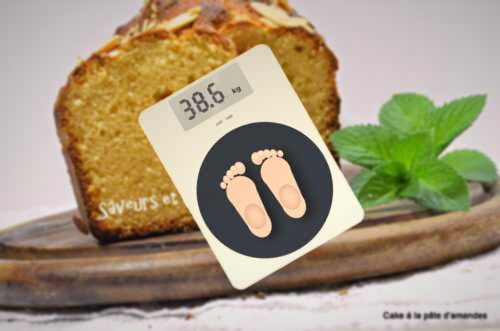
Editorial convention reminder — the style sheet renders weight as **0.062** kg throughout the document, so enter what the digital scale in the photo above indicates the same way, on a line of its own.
**38.6** kg
